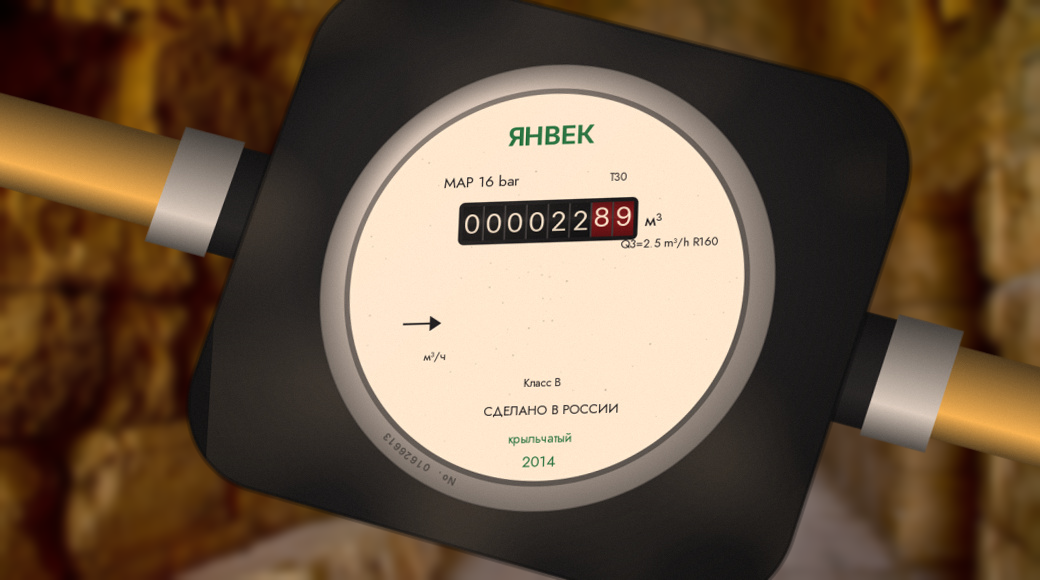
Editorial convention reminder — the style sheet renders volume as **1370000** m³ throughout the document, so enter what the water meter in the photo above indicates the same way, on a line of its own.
**22.89** m³
